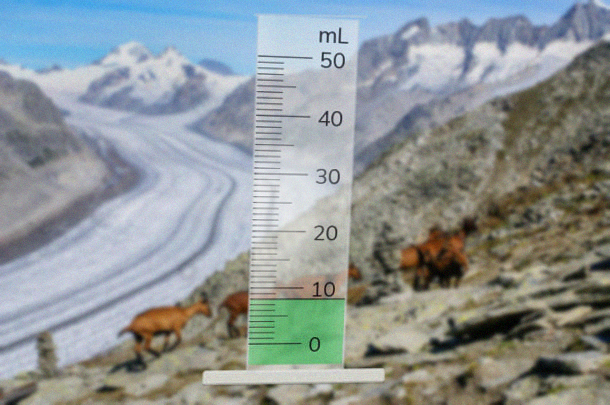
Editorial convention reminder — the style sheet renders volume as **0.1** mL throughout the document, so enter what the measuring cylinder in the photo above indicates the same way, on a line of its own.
**8** mL
